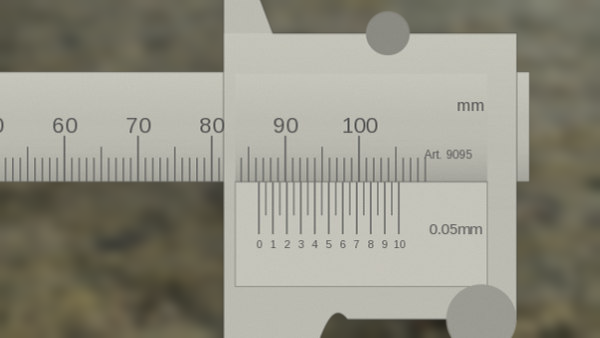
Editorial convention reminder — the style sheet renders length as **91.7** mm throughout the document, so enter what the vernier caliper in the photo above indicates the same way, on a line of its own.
**86.4** mm
